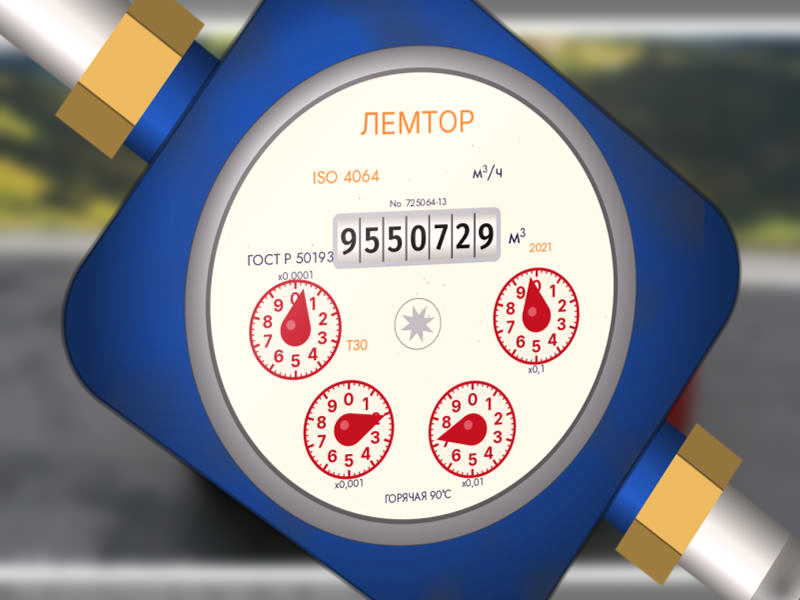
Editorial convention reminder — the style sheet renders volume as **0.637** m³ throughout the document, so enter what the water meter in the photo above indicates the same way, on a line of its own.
**9550728.9720** m³
